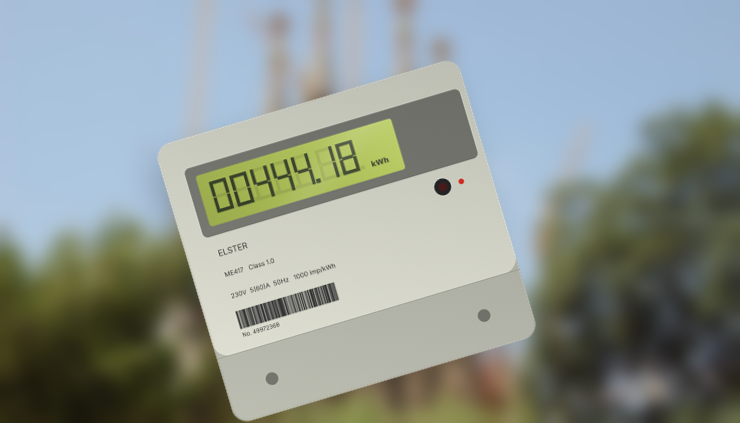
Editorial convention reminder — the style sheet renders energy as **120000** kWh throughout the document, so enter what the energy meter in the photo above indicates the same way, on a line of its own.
**444.18** kWh
